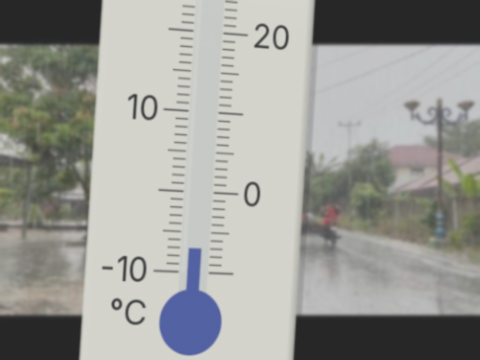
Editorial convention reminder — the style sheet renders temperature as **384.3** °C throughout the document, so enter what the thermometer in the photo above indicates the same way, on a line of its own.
**-7** °C
